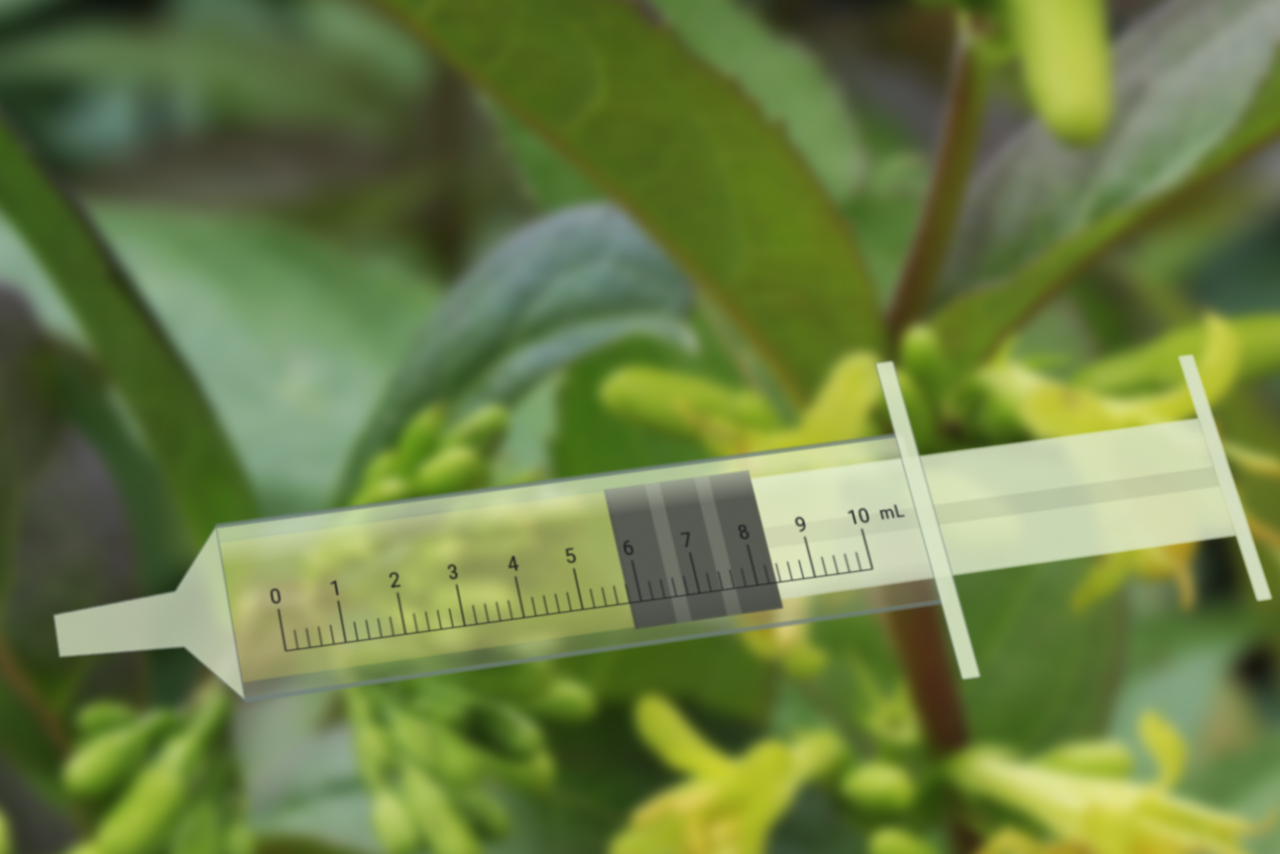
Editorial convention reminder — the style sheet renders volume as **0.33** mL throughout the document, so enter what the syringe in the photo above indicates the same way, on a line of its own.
**5.8** mL
